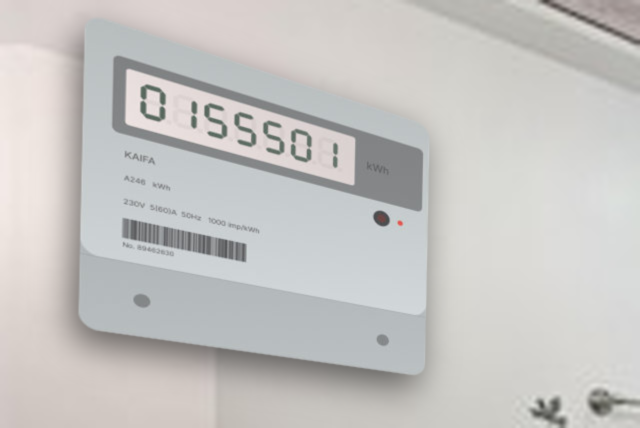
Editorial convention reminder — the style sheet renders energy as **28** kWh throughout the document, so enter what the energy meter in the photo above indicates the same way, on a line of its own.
**155501** kWh
